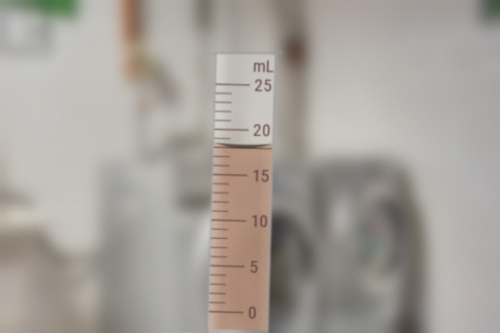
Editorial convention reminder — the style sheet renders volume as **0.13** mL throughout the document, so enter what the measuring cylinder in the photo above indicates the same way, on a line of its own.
**18** mL
